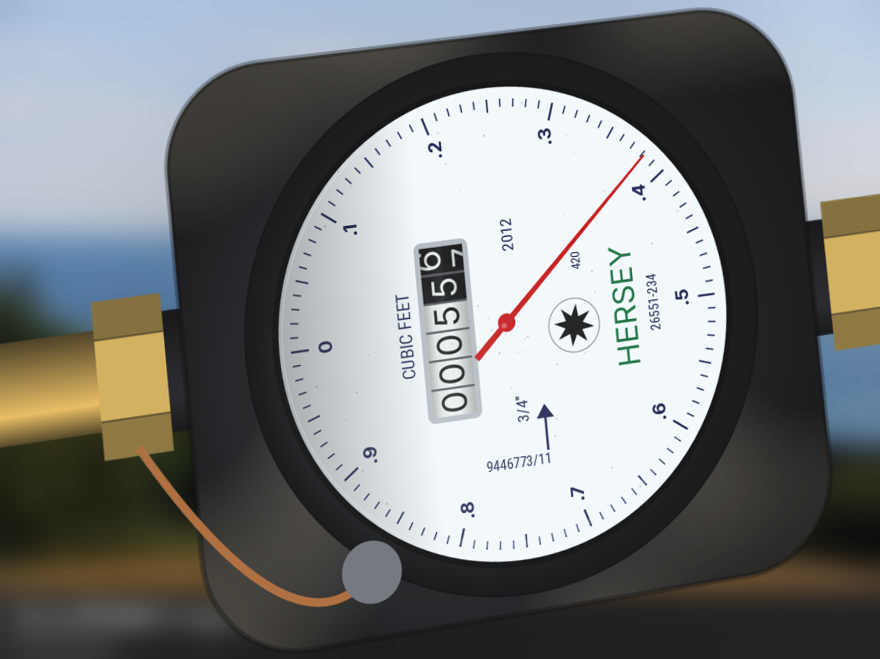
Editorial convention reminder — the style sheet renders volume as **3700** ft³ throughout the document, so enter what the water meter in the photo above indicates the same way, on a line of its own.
**556.38** ft³
